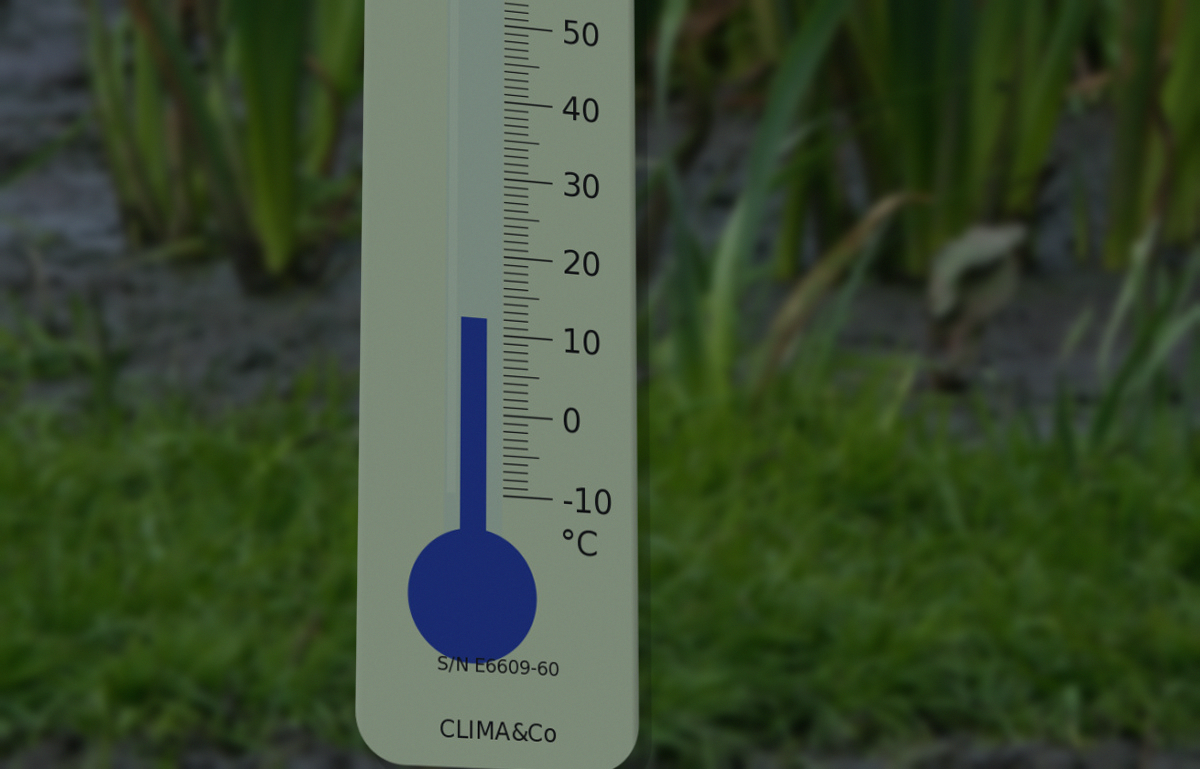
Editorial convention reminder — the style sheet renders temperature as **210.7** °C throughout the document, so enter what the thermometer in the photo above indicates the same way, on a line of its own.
**12** °C
